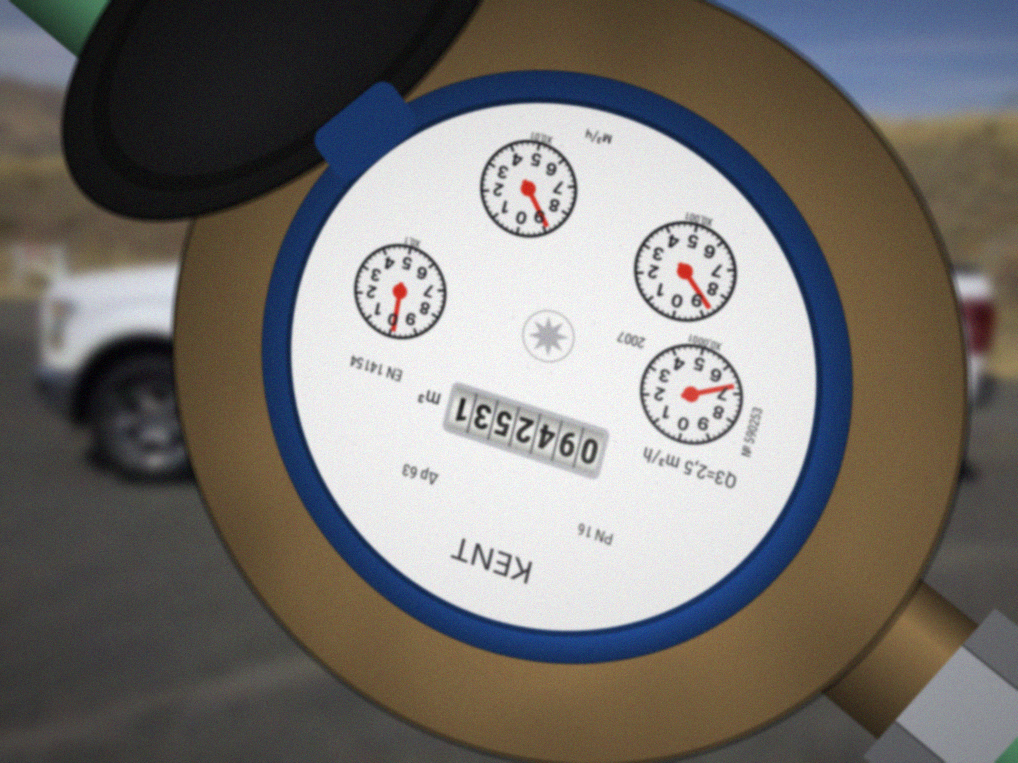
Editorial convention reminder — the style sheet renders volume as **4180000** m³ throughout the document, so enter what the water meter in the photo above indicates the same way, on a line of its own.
**942530.9886** m³
